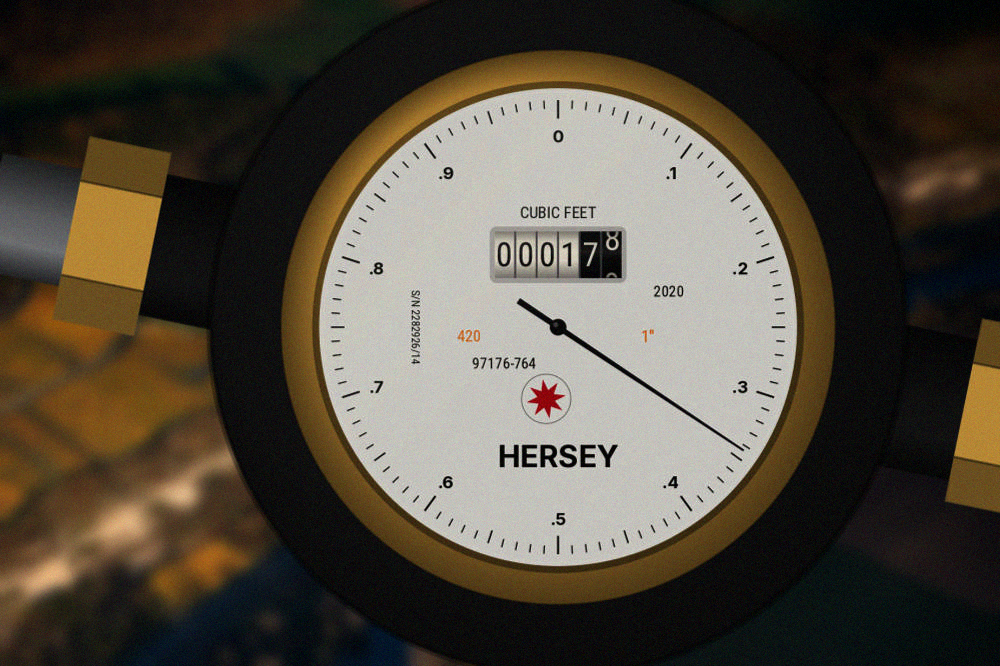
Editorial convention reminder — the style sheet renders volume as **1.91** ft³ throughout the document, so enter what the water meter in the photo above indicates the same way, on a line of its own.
**178.34** ft³
